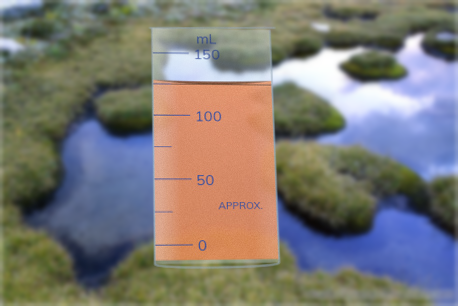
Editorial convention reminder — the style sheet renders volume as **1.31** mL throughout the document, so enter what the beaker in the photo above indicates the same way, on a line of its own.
**125** mL
